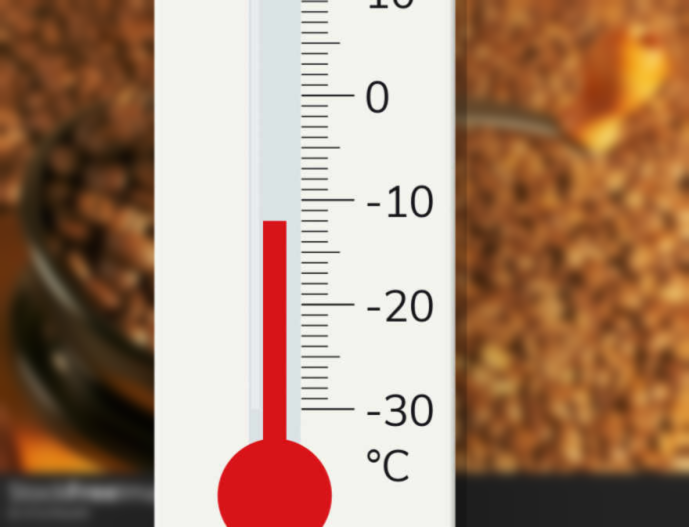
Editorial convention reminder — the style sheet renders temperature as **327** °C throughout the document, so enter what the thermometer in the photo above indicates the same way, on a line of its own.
**-12** °C
